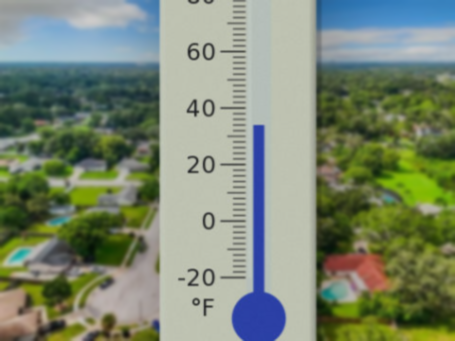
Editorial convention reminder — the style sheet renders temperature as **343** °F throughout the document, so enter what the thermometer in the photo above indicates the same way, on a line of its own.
**34** °F
